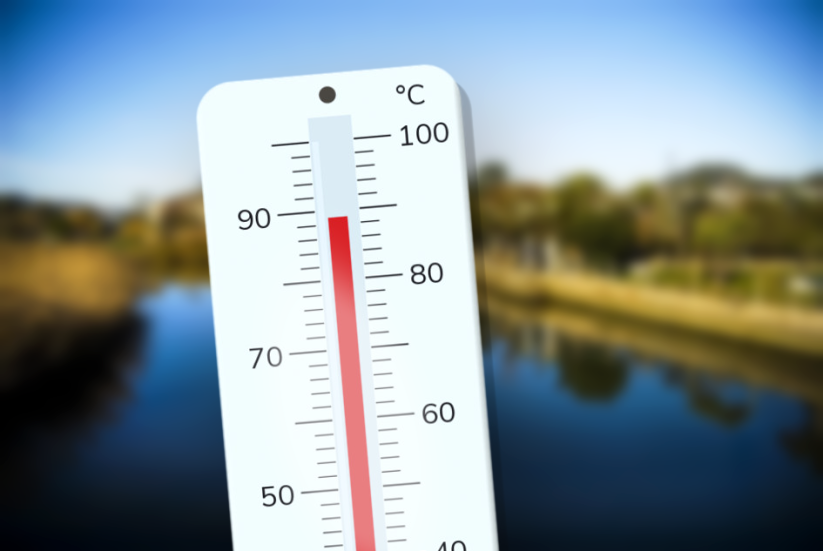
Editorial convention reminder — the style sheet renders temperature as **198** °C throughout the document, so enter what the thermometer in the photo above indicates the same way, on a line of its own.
**89** °C
